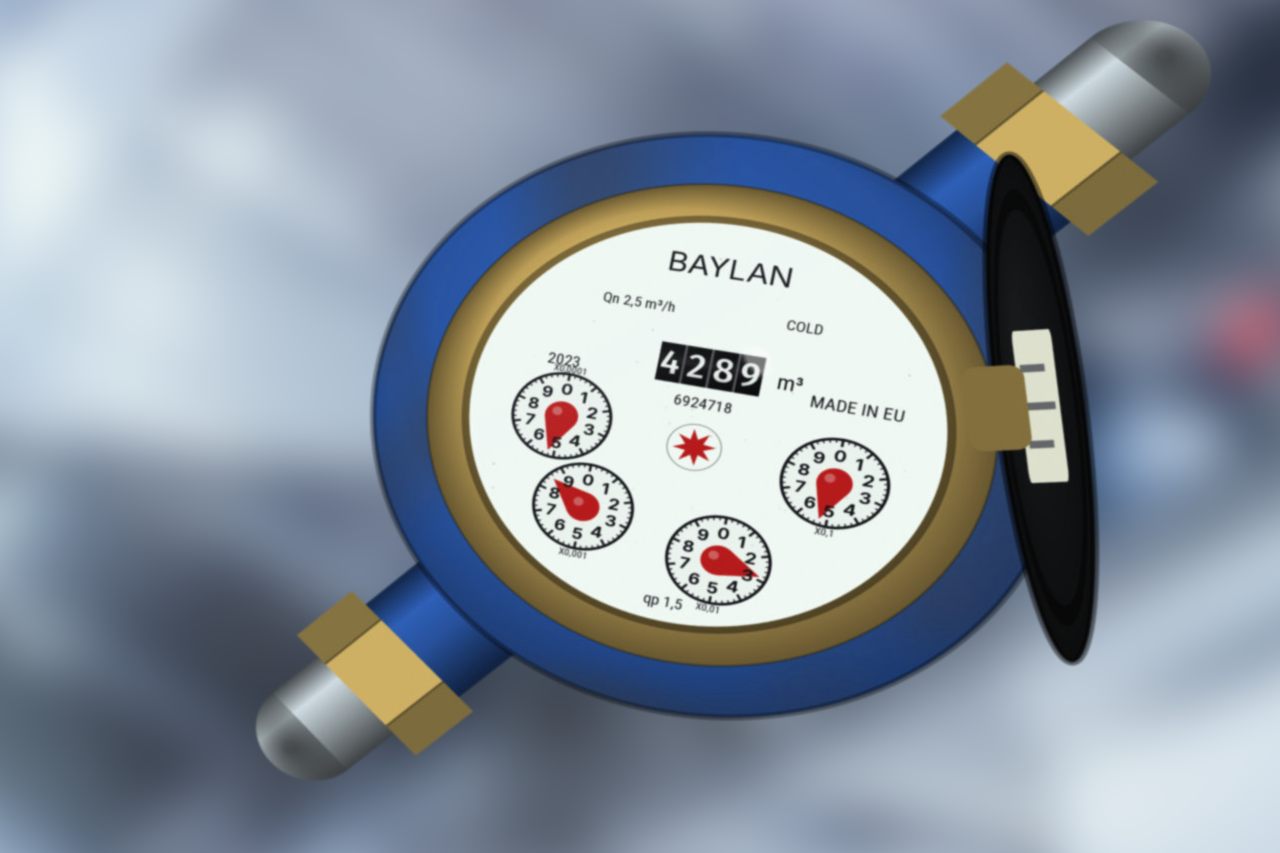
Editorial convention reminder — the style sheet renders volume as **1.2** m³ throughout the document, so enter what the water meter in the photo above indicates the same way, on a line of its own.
**4289.5285** m³
